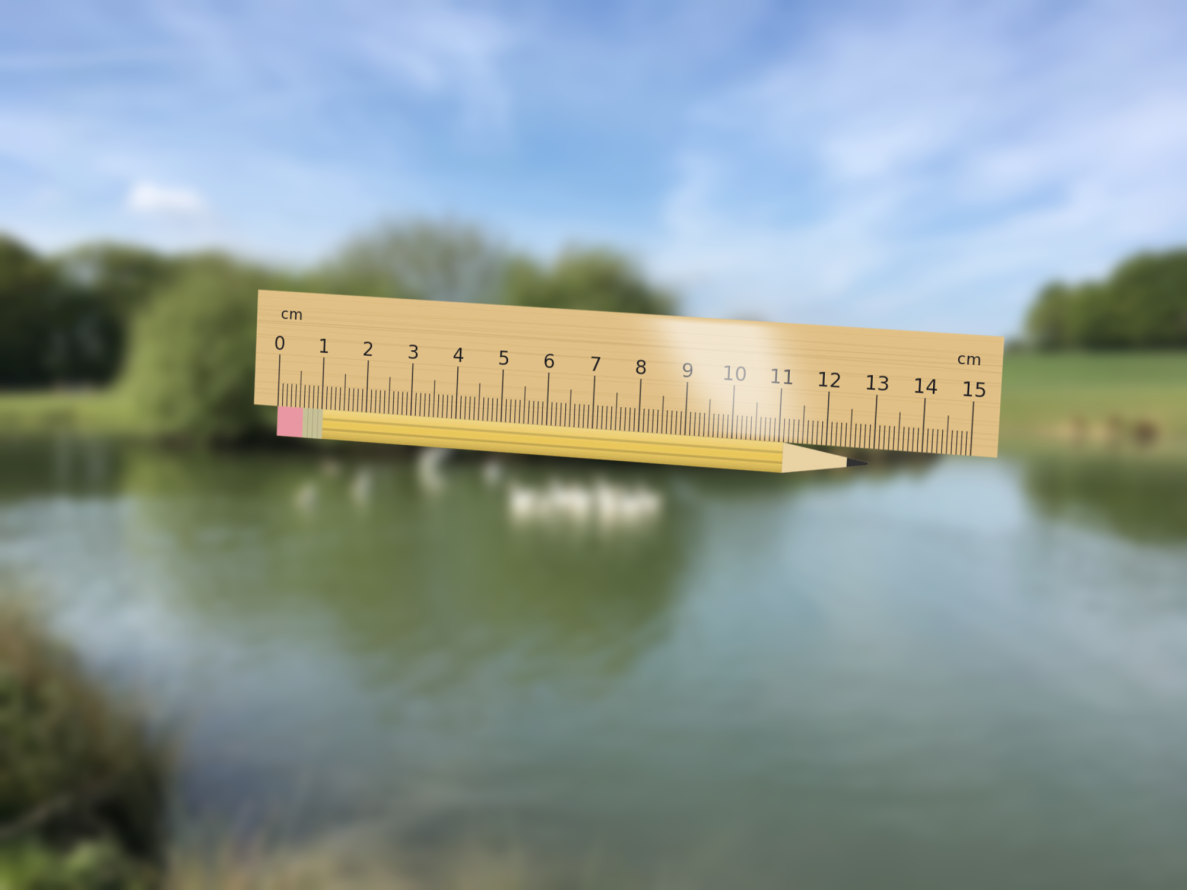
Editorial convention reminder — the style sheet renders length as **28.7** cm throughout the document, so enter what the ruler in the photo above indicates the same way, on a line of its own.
**12.9** cm
